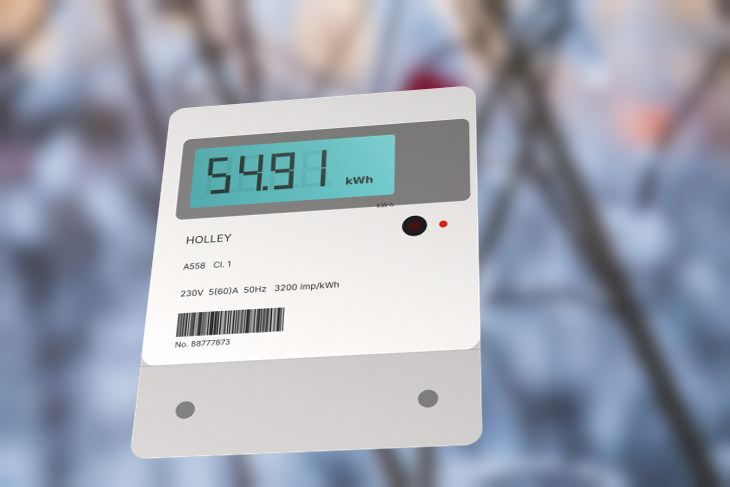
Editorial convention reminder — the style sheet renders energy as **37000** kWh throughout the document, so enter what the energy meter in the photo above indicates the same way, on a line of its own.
**54.91** kWh
